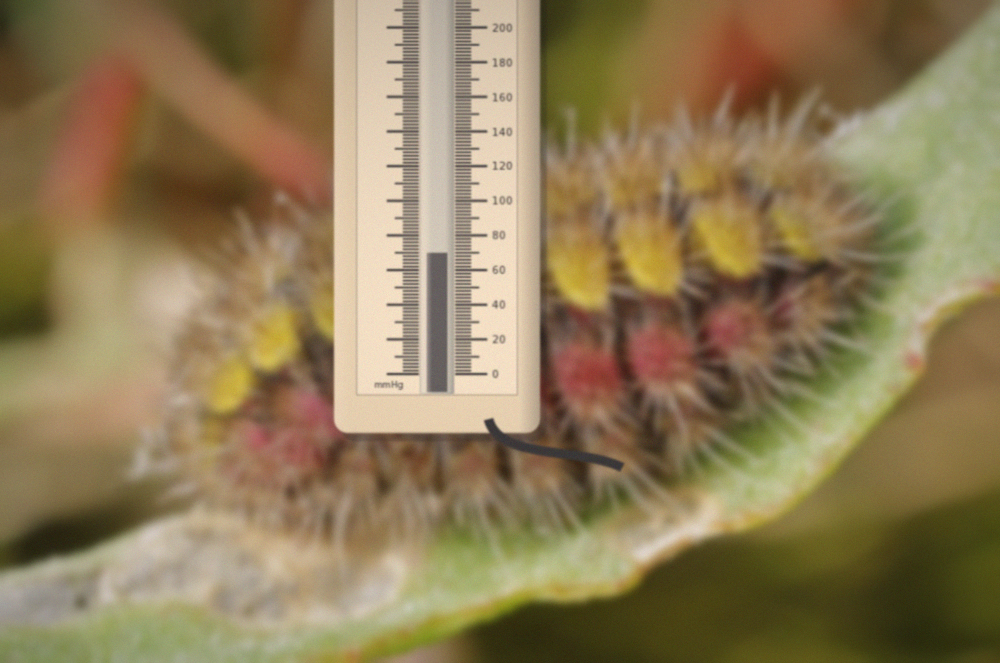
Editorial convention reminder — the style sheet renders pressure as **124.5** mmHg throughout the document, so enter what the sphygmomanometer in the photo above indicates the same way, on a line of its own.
**70** mmHg
